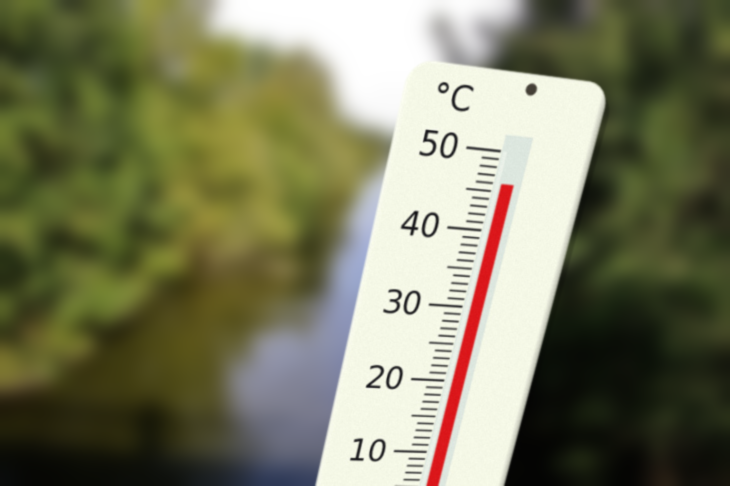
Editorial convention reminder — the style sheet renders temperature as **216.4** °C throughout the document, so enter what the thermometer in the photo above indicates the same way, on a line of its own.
**46** °C
